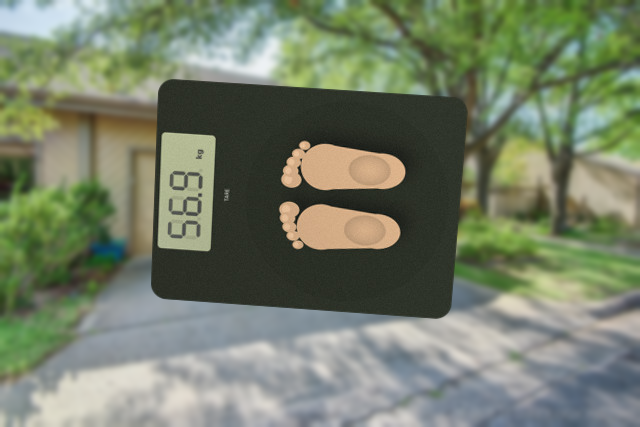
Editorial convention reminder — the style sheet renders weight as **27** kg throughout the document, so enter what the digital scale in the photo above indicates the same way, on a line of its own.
**56.9** kg
